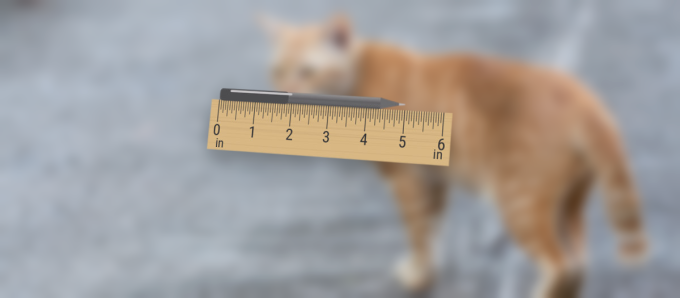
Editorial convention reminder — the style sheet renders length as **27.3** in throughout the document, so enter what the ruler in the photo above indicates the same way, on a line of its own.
**5** in
